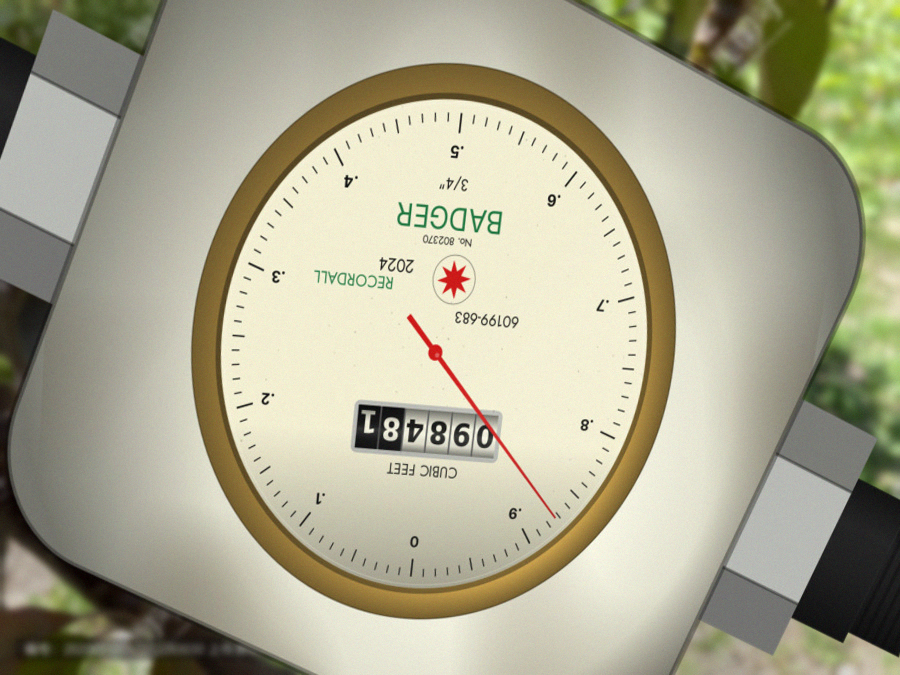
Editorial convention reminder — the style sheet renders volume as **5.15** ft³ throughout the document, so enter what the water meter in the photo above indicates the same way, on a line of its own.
**98480.87** ft³
